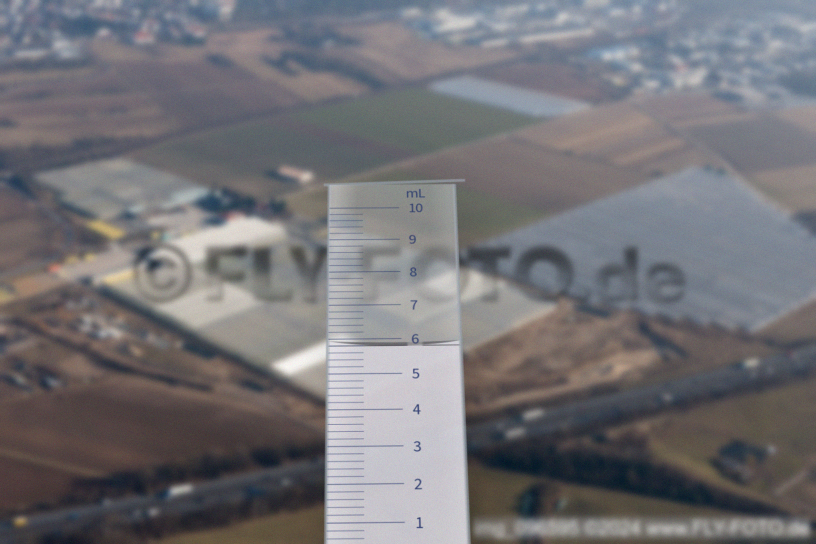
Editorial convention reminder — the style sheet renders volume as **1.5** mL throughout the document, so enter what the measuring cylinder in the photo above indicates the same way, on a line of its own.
**5.8** mL
